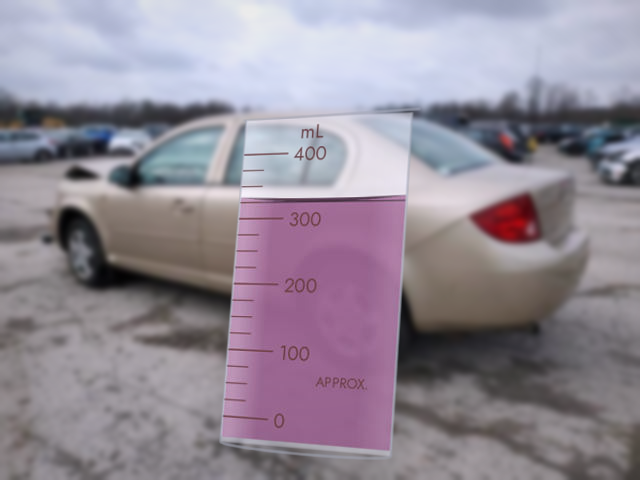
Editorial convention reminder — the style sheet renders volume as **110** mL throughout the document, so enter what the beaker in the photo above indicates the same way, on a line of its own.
**325** mL
